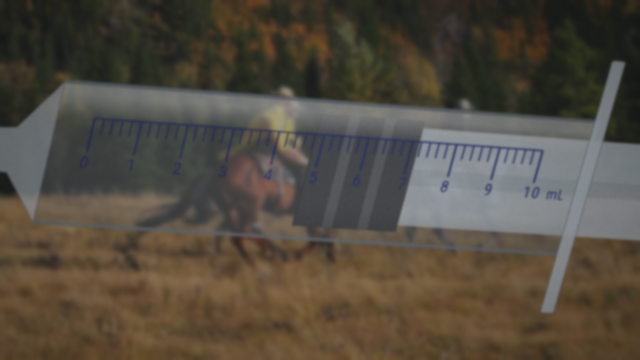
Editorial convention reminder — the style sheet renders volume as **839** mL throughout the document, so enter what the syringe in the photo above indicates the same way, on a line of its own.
**4.8** mL
